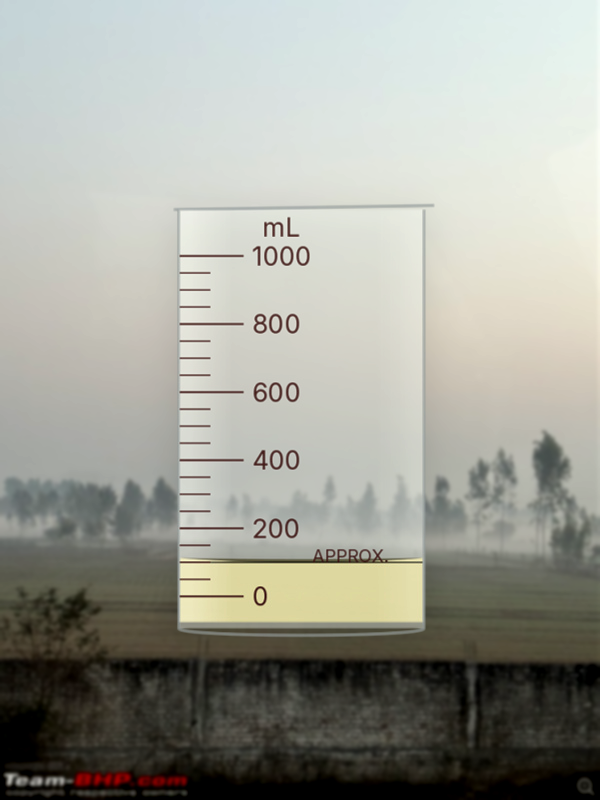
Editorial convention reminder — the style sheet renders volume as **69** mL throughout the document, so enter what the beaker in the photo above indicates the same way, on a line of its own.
**100** mL
